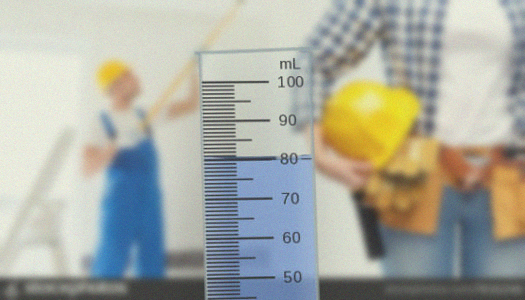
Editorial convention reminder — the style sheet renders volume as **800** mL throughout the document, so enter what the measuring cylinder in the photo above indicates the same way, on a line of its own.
**80** mL
